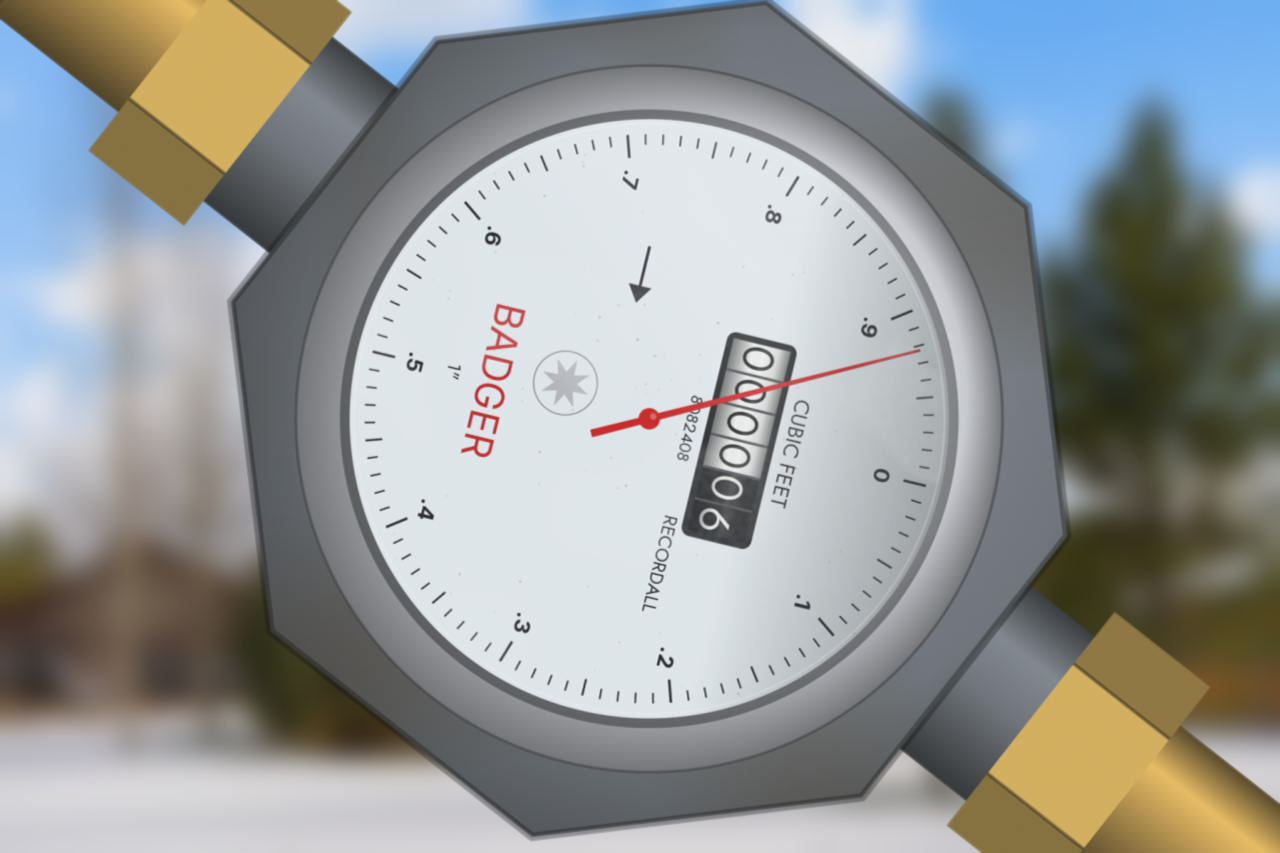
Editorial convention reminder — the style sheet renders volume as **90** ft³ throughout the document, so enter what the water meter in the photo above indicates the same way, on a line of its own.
**5.92** ft³
